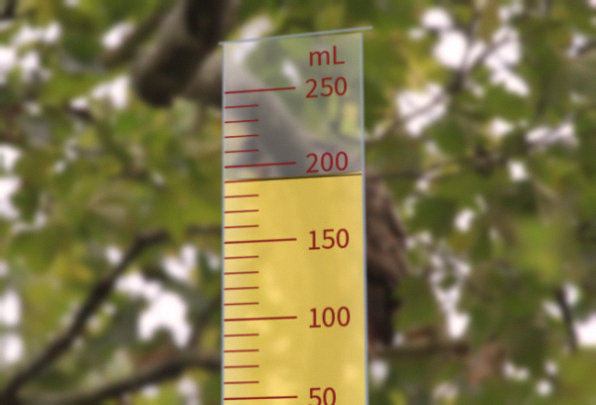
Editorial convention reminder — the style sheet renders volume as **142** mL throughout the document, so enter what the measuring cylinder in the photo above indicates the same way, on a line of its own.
**190** mL
